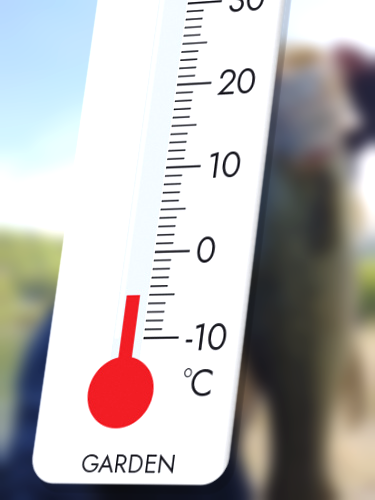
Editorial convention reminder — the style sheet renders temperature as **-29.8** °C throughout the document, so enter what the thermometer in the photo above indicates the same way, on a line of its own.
**-5** °C
